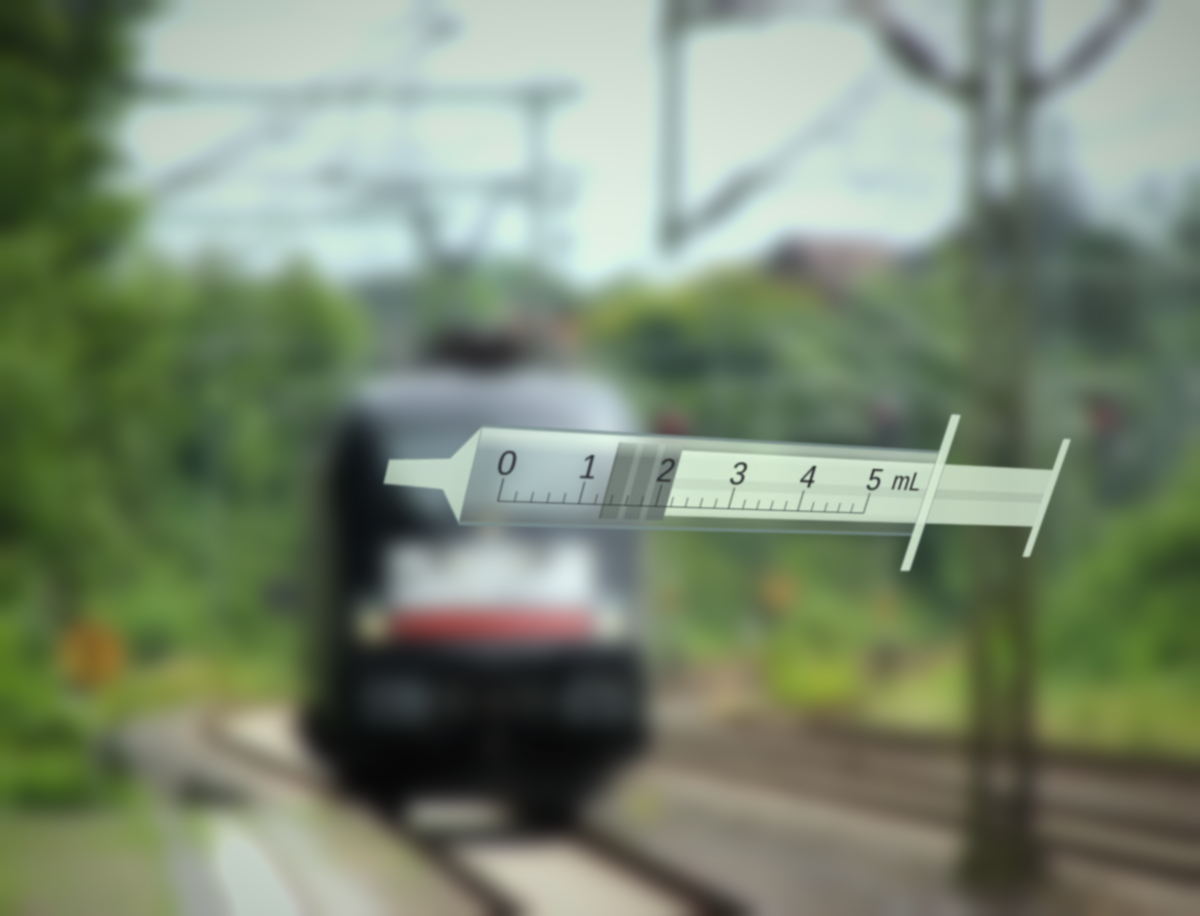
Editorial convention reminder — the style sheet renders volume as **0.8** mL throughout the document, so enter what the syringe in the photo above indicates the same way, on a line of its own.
**1.3** mL
